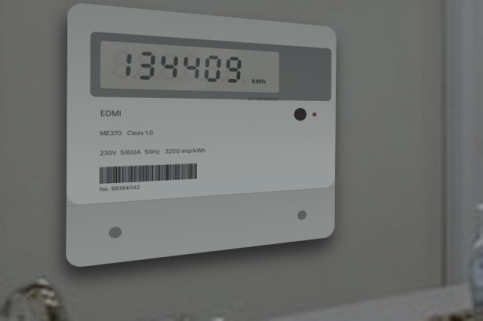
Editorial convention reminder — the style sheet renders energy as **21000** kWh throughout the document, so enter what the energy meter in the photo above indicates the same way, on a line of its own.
**134409** kWh
